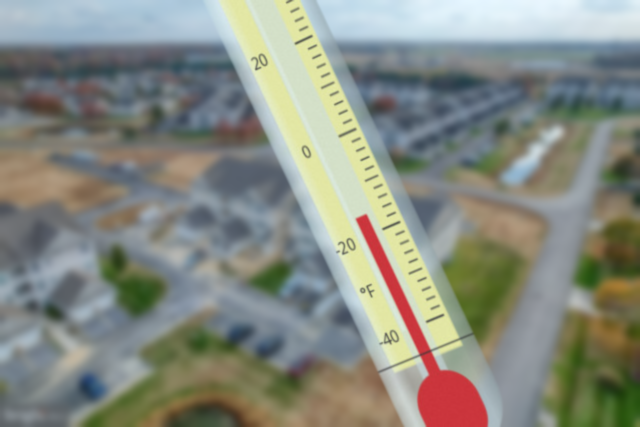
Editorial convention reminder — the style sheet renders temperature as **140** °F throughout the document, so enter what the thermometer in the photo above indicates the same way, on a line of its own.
**-16** °F
